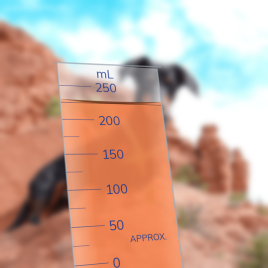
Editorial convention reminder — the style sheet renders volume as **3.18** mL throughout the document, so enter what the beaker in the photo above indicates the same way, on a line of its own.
**225** mL
